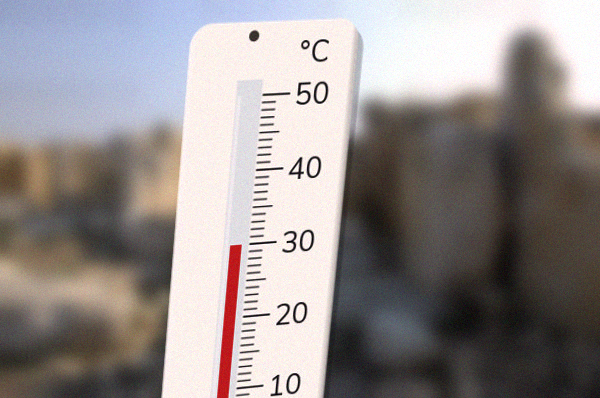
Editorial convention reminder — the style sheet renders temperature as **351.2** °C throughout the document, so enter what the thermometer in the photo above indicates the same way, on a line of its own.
**30** °C
